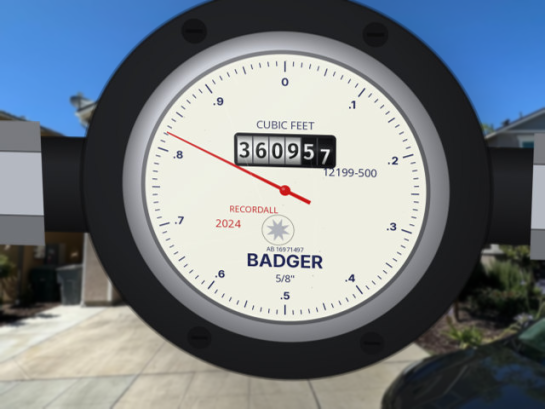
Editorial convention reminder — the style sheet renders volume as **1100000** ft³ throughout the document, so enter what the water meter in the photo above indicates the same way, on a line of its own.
**360956.82** ft³
